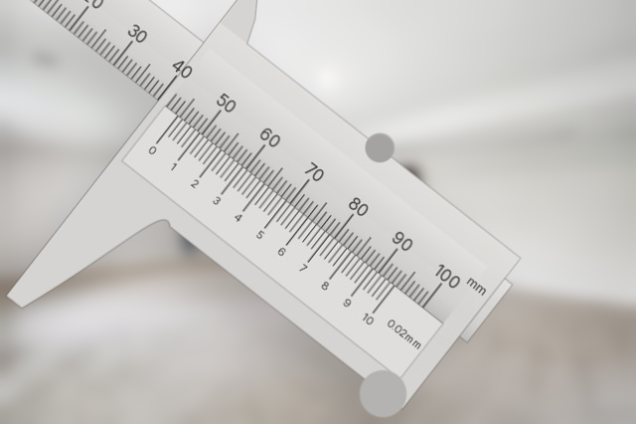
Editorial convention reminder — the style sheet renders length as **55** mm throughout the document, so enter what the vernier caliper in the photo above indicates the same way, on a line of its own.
**44.6** mm
